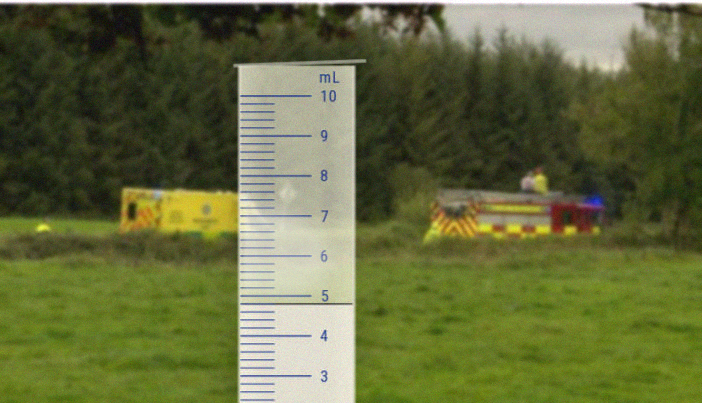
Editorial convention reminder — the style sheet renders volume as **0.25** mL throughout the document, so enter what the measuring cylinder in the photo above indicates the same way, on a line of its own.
**4.8** mL
